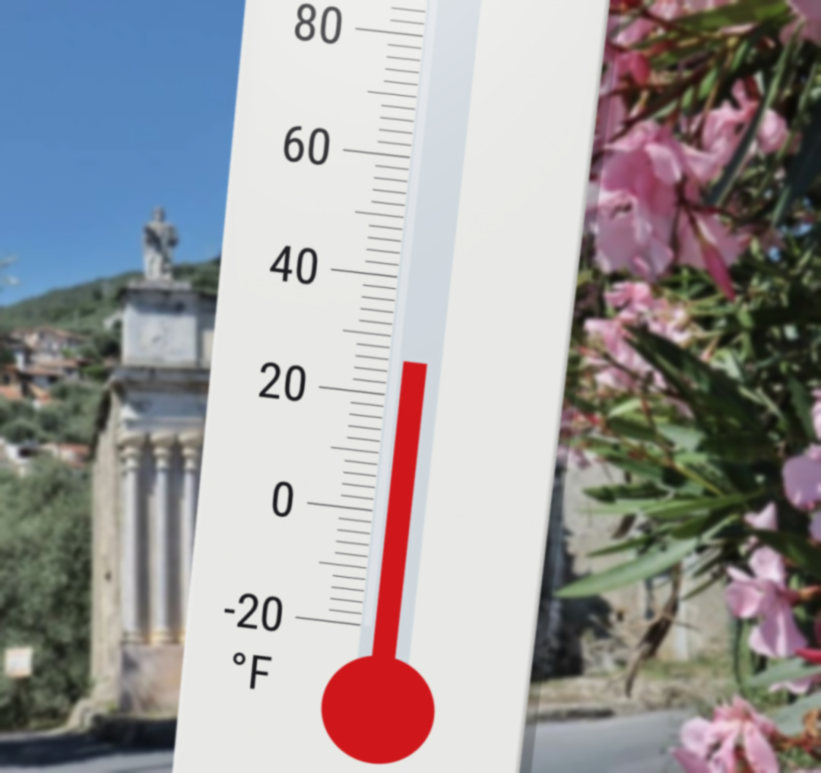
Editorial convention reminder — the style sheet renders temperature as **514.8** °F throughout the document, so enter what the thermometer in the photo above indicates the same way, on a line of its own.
**26** °F
